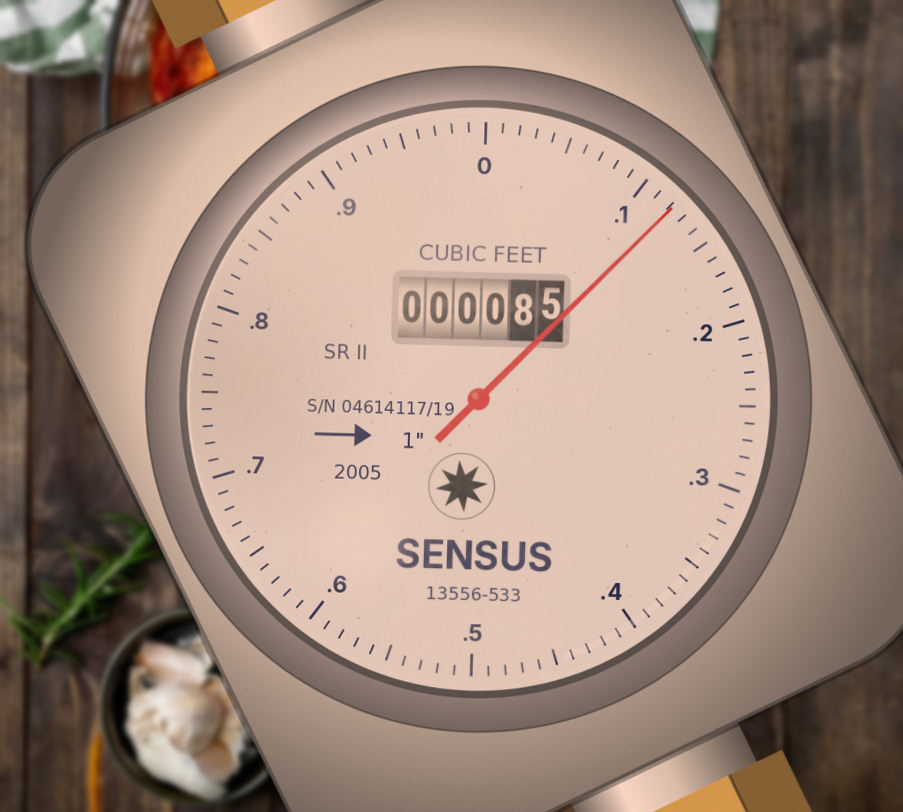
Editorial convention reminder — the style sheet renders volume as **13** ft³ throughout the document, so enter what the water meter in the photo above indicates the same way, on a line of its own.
**85.12** ft³
